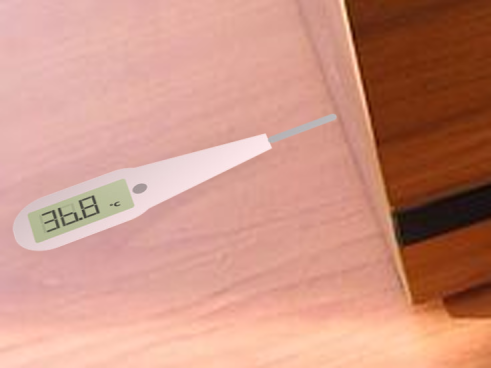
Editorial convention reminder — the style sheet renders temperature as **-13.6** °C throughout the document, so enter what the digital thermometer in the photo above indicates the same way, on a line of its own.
**36.8** °C
